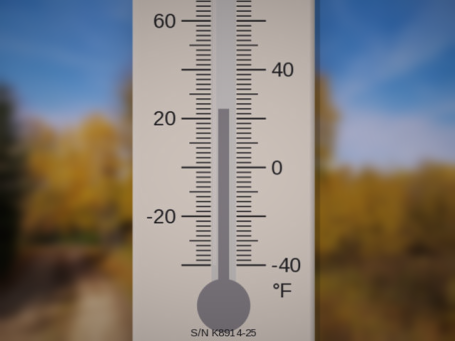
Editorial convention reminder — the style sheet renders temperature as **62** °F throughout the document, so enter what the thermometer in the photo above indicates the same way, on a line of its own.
**24** °F
